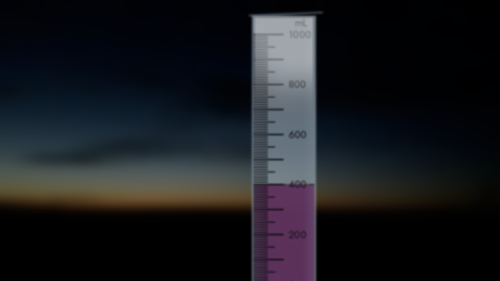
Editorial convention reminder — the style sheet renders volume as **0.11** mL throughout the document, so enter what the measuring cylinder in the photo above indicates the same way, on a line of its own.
**400** mL
